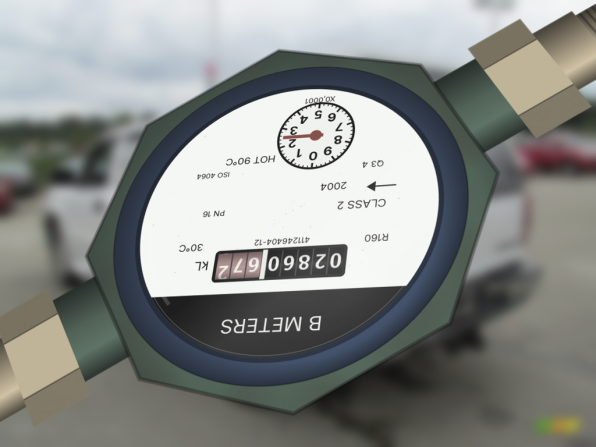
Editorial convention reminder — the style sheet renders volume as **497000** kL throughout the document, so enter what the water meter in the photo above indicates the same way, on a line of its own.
**2860.6722** kL
